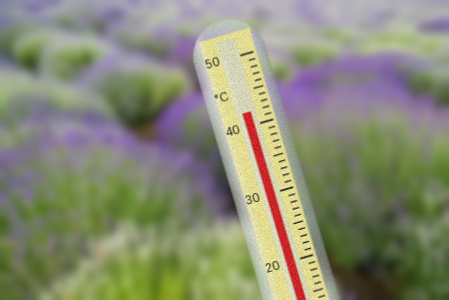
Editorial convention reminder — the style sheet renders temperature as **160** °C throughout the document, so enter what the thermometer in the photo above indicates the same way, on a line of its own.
**42** °C
